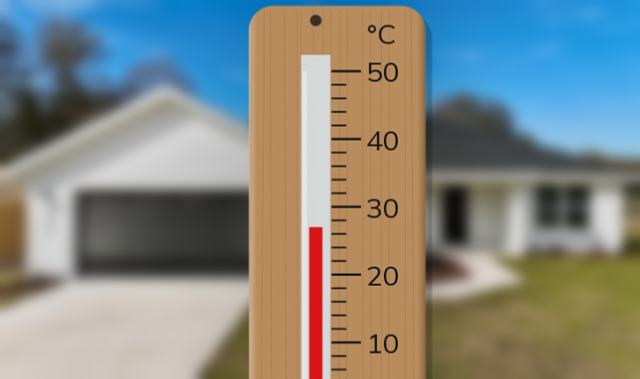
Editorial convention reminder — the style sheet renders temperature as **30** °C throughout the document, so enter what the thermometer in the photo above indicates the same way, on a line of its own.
**27** °C
